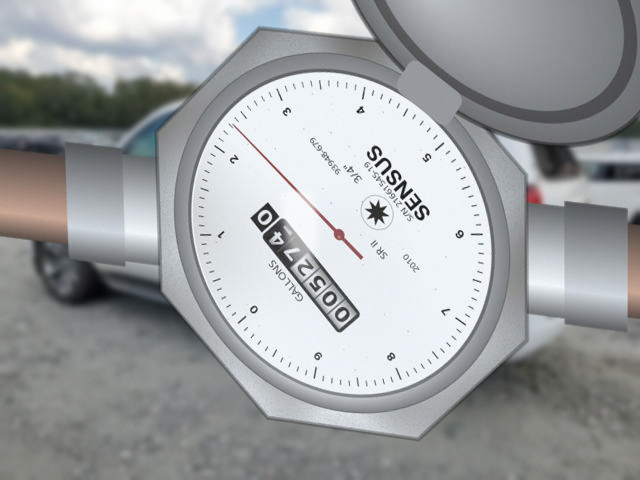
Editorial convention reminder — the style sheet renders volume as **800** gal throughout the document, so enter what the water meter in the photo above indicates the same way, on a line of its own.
**52742.3** gal
